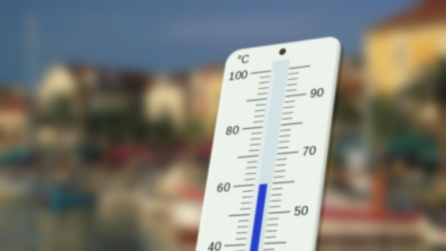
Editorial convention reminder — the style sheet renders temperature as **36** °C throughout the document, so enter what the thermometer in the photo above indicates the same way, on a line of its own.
**60** °C
